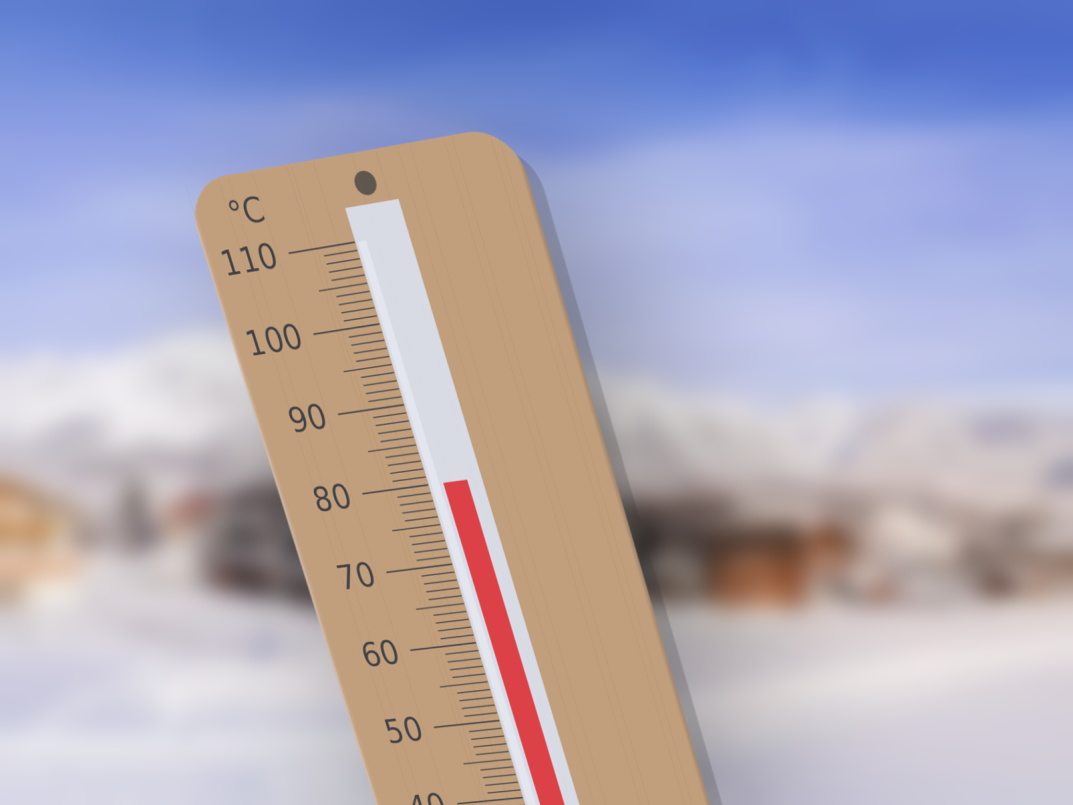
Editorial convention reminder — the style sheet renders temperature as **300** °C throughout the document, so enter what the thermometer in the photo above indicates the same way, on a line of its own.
**80** °C
